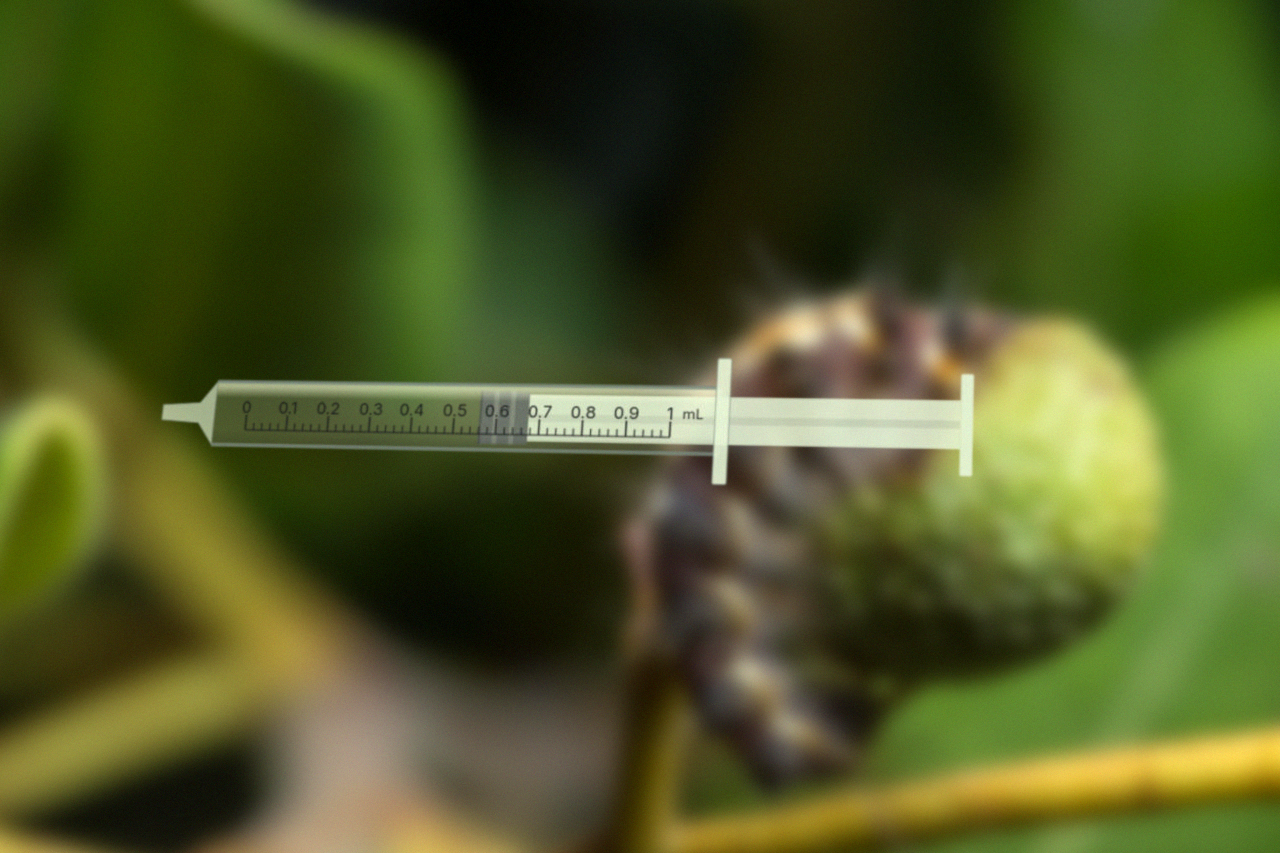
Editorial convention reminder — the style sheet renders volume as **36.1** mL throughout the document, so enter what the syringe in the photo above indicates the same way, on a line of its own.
**0.56** mL
